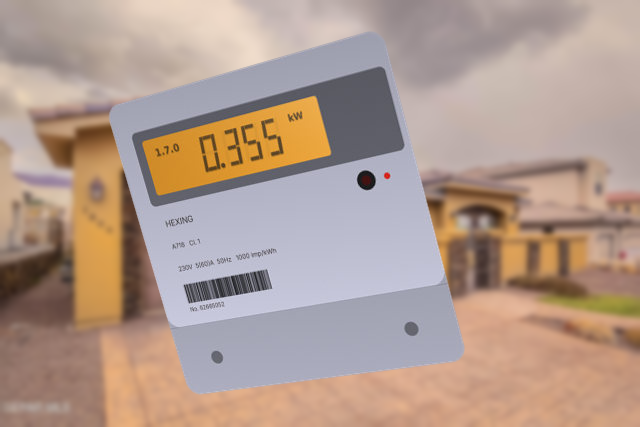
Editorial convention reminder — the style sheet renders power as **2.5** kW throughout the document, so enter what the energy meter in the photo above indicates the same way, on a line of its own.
**0.355** kW
